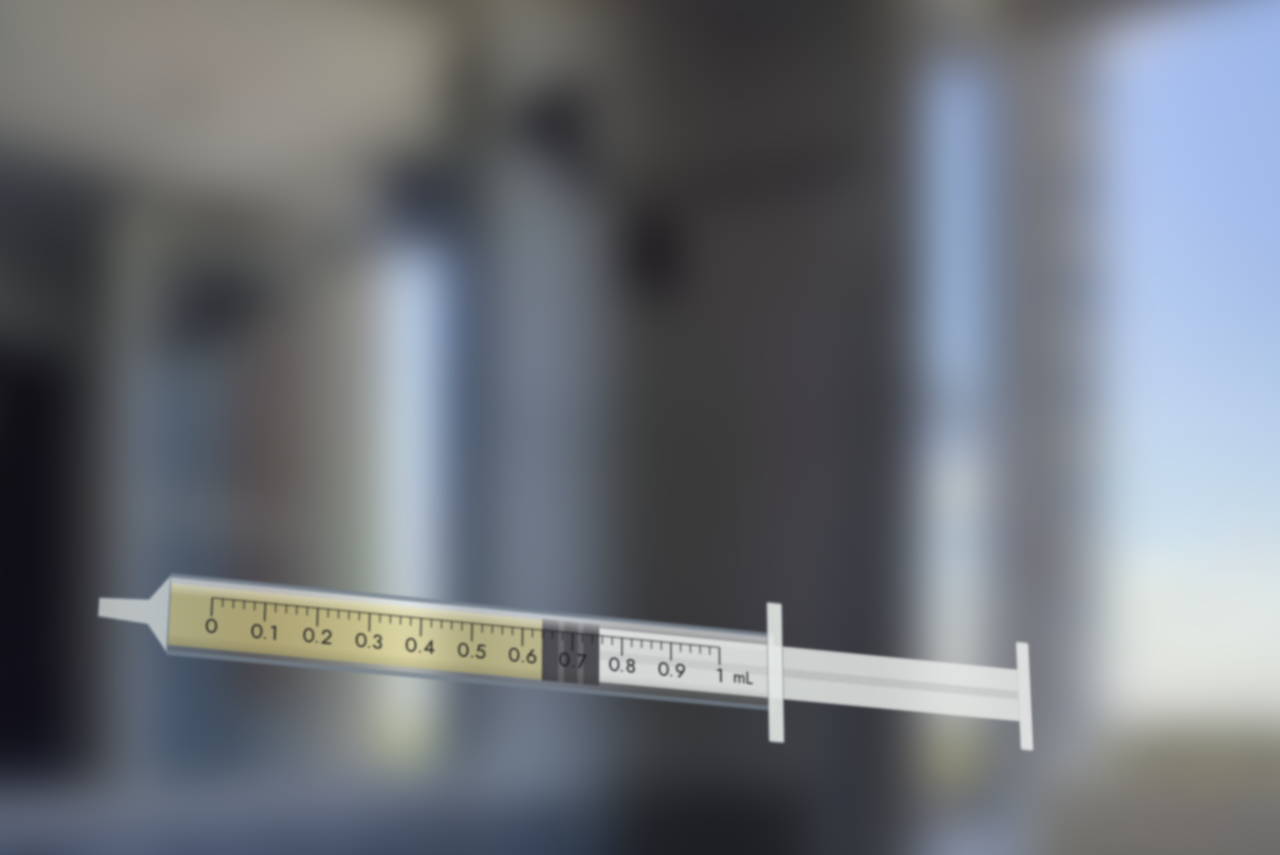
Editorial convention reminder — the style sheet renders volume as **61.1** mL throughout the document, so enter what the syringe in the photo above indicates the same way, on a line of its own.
**0.64** mL
